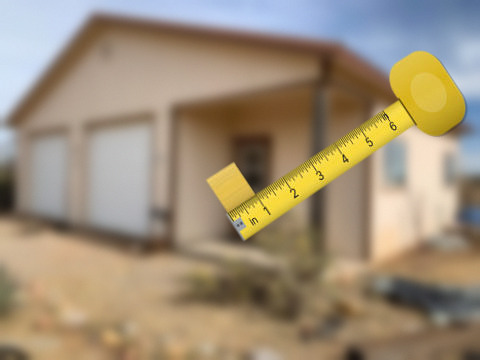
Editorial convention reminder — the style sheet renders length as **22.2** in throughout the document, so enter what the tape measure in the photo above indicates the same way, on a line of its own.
**1** in
